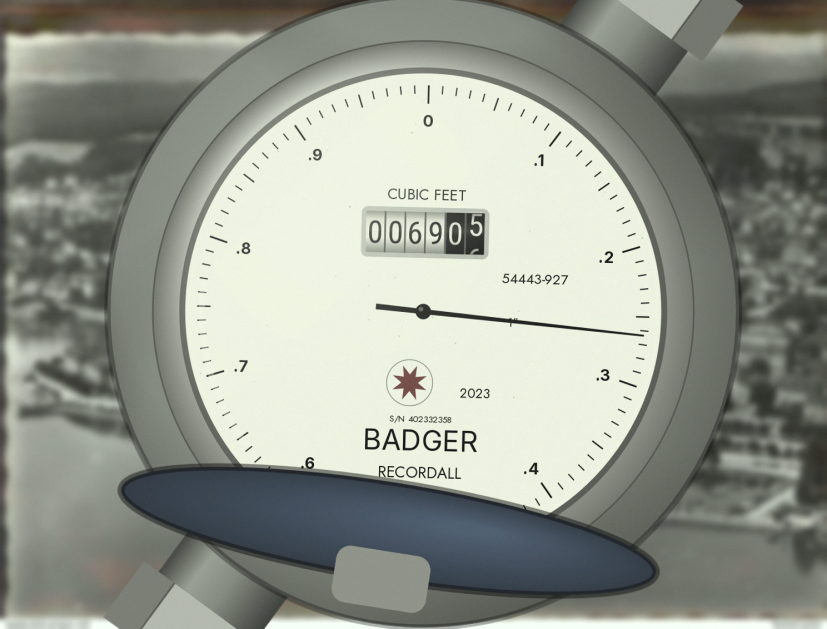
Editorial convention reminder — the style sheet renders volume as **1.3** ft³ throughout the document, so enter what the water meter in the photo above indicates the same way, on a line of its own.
**6905.26** ft³
